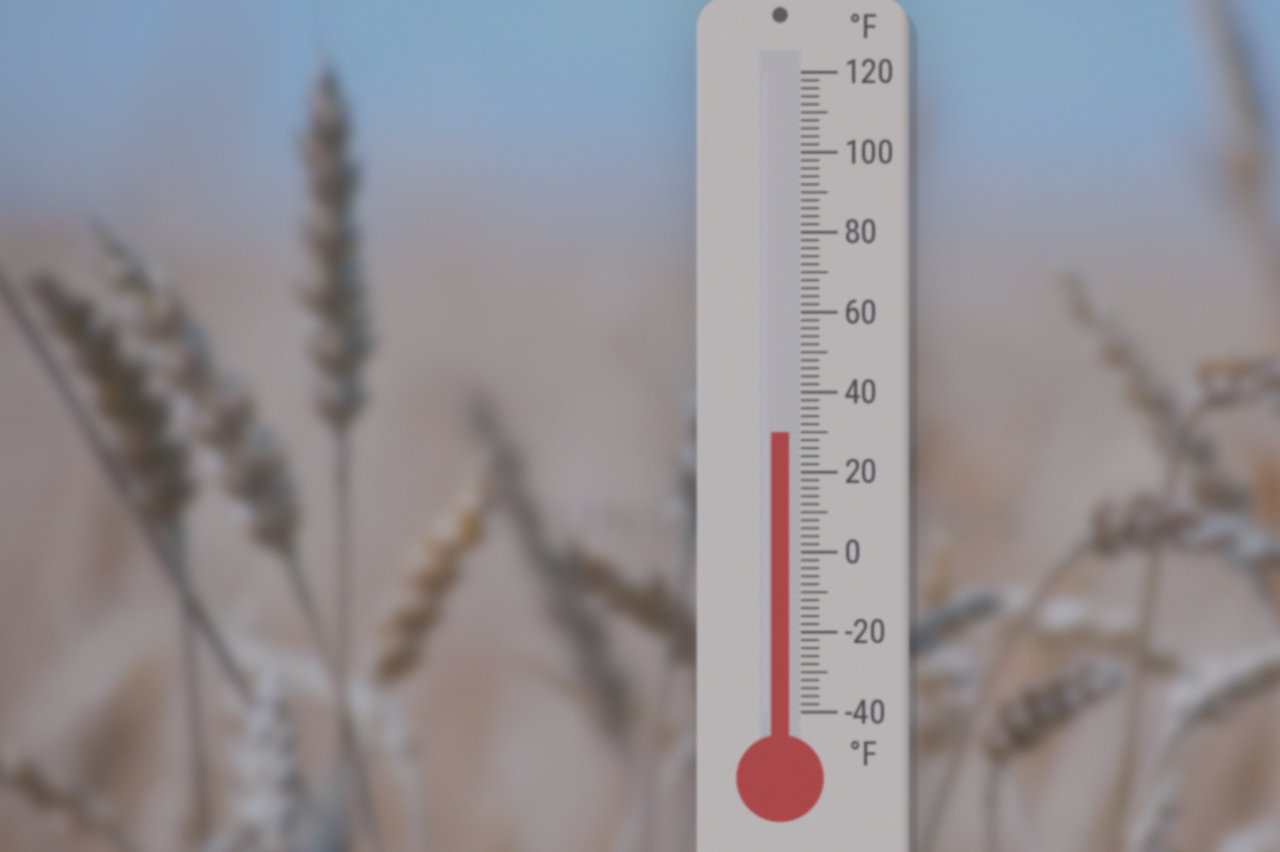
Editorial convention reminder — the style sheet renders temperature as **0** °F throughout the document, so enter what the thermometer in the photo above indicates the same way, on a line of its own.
**30** °F
